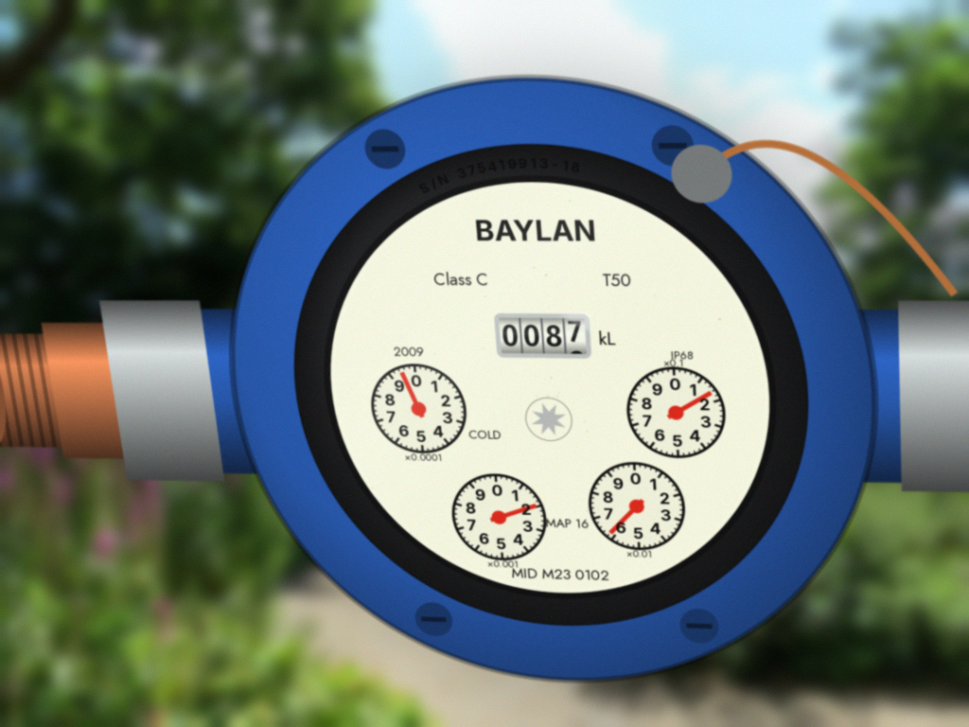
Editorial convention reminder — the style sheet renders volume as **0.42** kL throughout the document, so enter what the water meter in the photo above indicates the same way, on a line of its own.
**87.1619** kL
